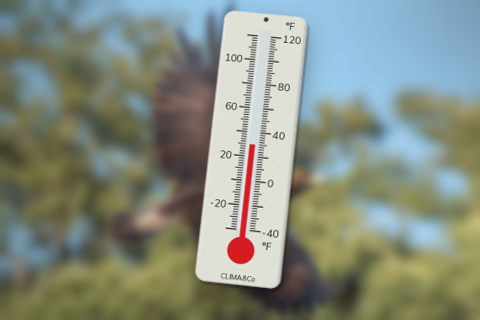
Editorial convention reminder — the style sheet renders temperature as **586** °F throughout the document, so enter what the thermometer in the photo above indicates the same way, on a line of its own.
**30** °F
